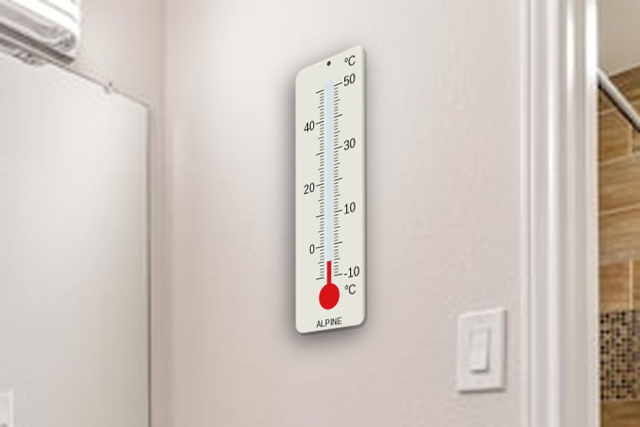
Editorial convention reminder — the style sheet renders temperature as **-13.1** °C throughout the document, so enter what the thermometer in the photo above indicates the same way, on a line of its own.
**-5** °C
